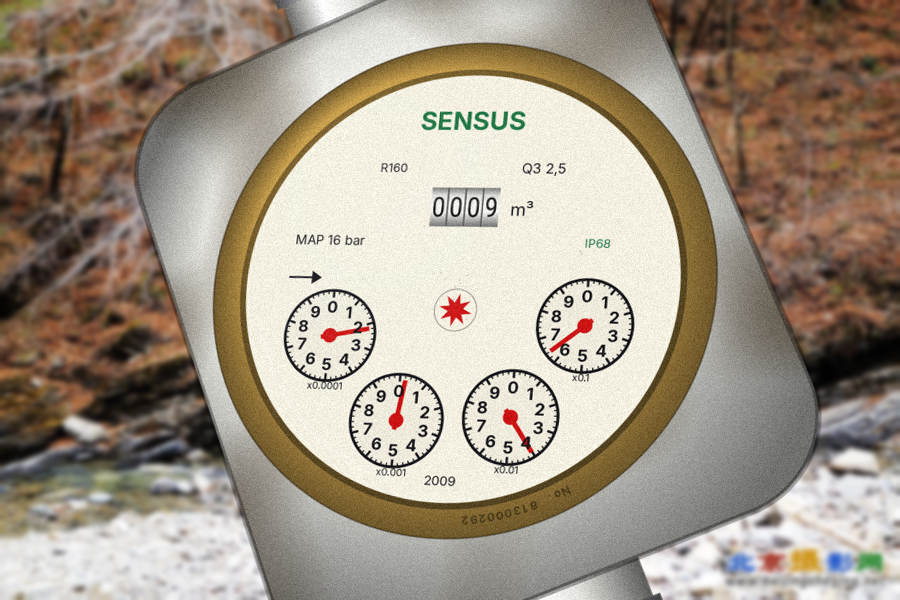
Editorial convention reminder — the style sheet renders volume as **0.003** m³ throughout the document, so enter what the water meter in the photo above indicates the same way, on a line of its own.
**9.6402** m³
